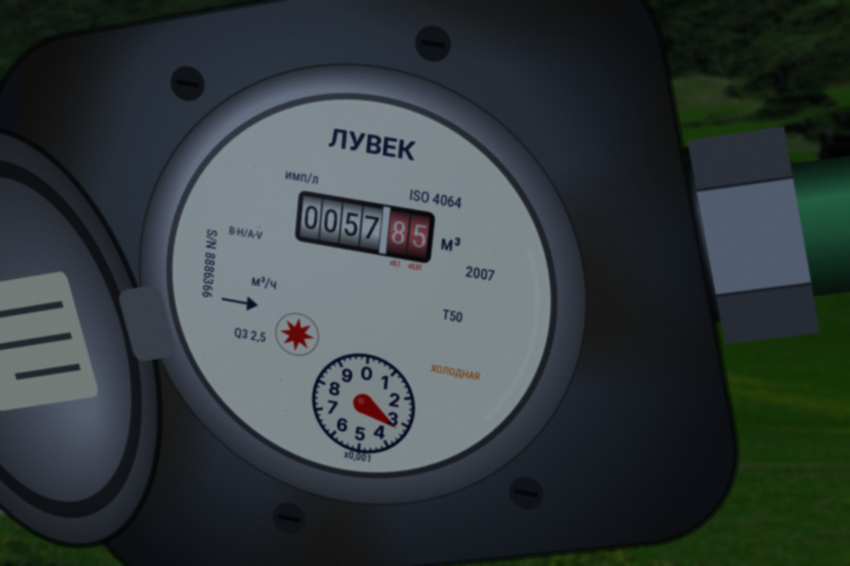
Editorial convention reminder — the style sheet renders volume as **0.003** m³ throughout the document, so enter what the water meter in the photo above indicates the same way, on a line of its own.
**57.853** m³
